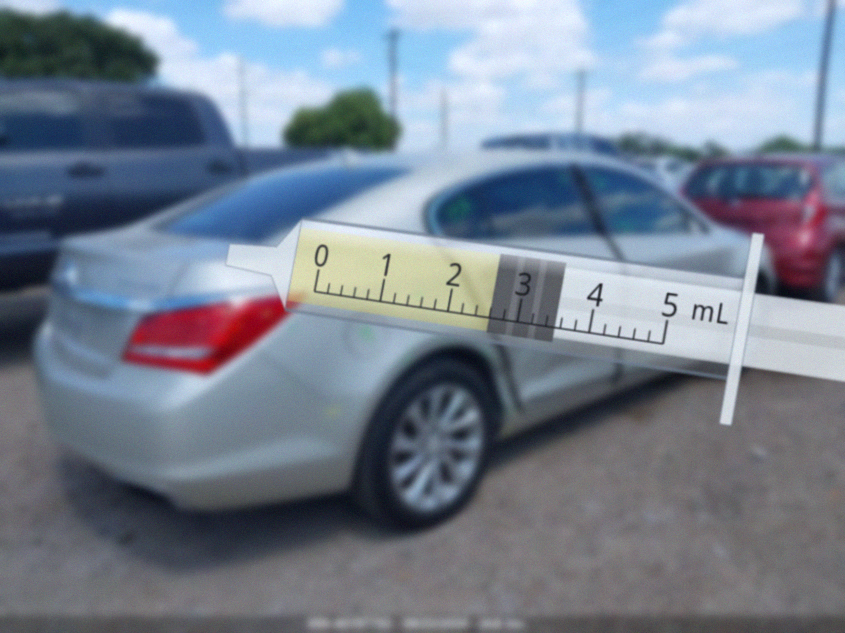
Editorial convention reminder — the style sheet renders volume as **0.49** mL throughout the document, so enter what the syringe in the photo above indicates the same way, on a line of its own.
**2.6** mL
